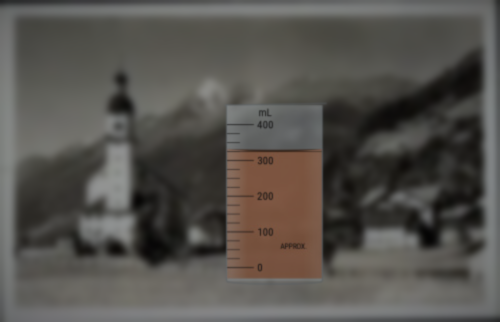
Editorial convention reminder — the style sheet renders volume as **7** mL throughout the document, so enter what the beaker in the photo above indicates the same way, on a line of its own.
**325** mL
